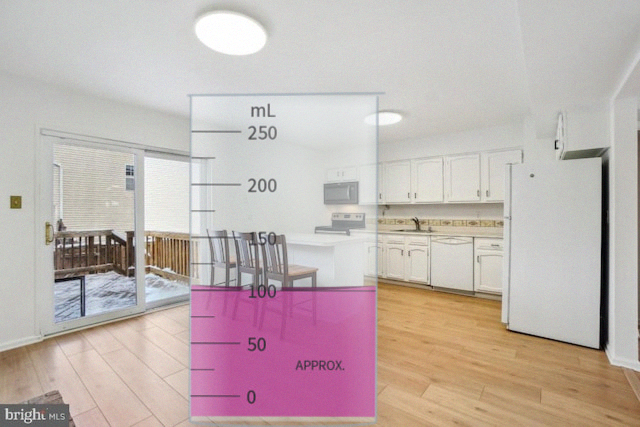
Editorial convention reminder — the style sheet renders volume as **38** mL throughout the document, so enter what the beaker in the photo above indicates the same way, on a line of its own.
**100** mL
